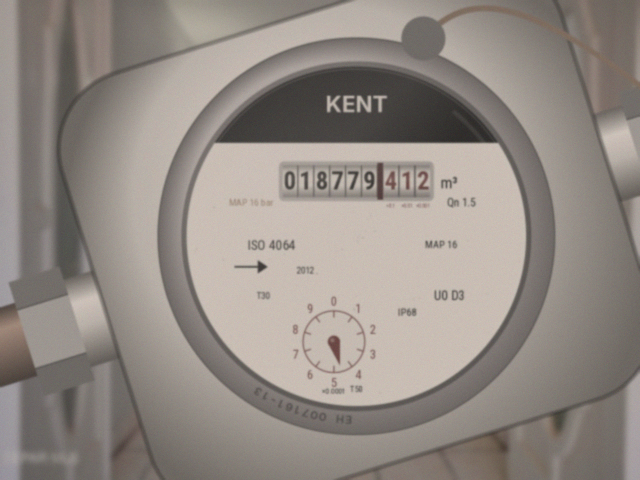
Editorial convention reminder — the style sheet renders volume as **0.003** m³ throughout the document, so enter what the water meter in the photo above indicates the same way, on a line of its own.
**18779.4124** m³
